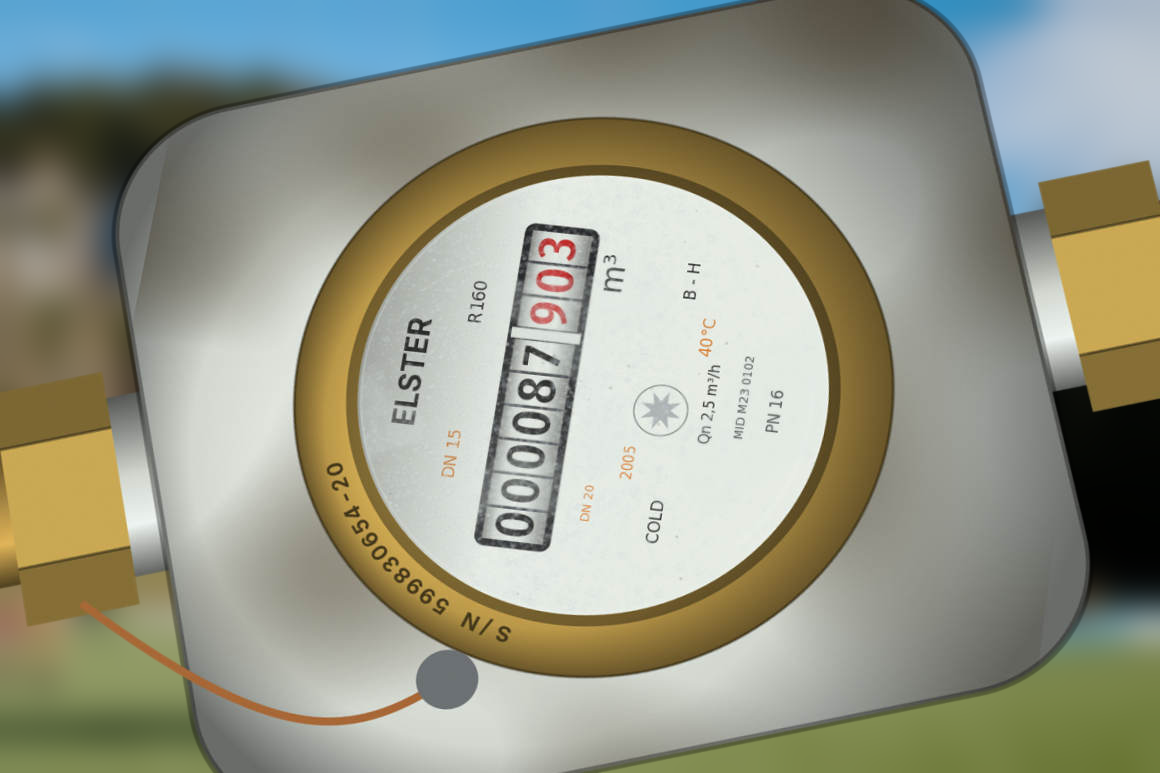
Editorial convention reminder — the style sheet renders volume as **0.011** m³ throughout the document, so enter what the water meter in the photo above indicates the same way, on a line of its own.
**87.903** m³
